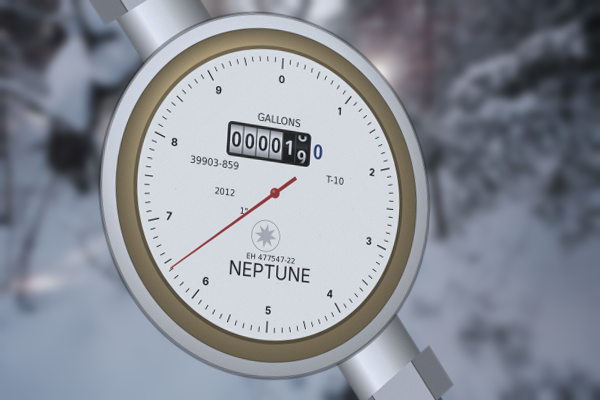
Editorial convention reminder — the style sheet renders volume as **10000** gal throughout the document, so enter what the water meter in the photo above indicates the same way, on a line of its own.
**186.4** gal
